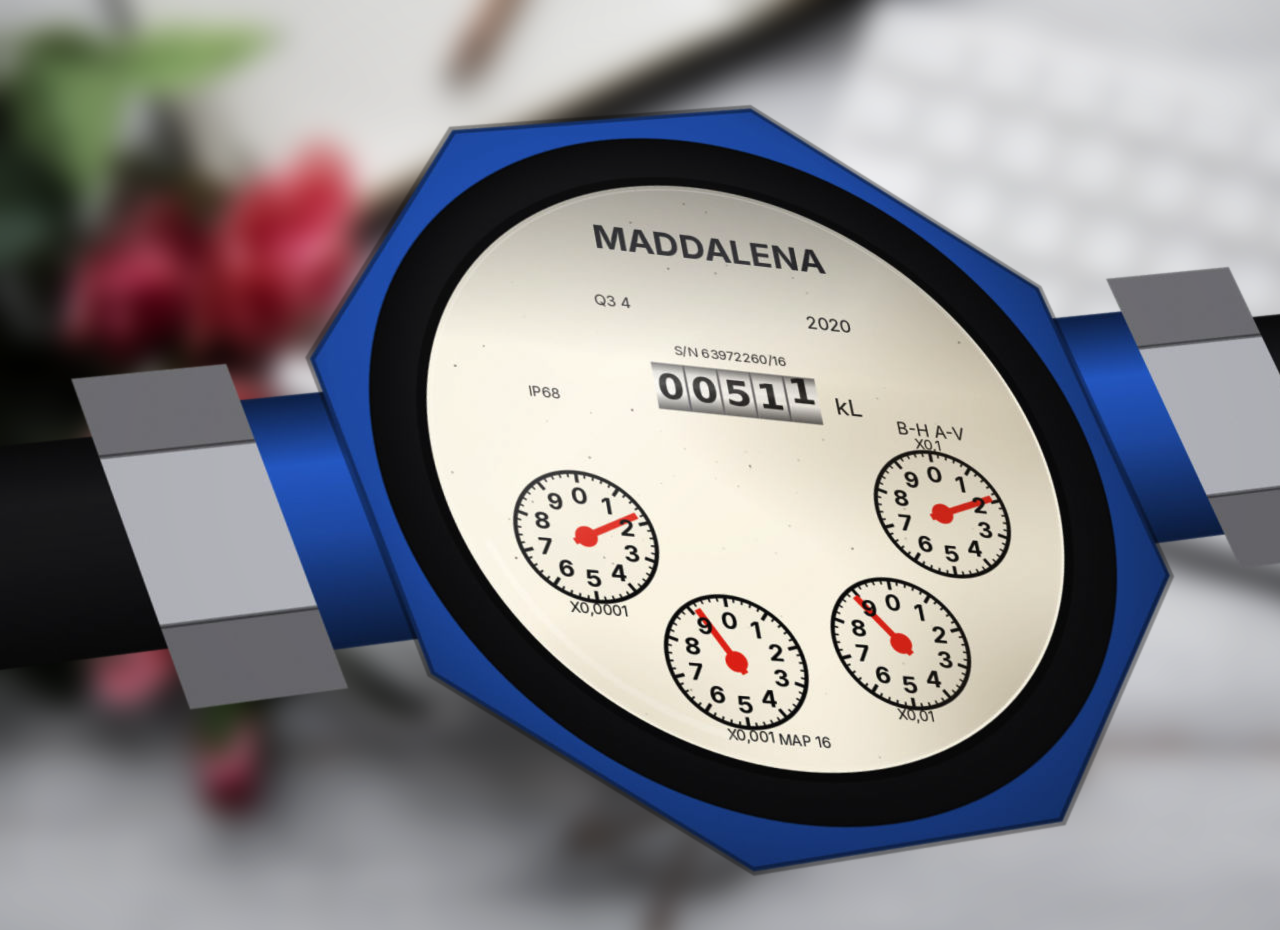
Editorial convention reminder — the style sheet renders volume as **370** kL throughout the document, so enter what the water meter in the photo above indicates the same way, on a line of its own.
**511.1891** kL
